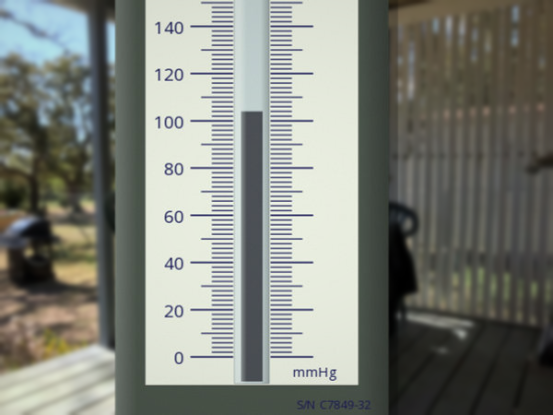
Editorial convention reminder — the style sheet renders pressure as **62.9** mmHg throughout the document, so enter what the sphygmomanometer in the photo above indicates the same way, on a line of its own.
**104** mmHg
